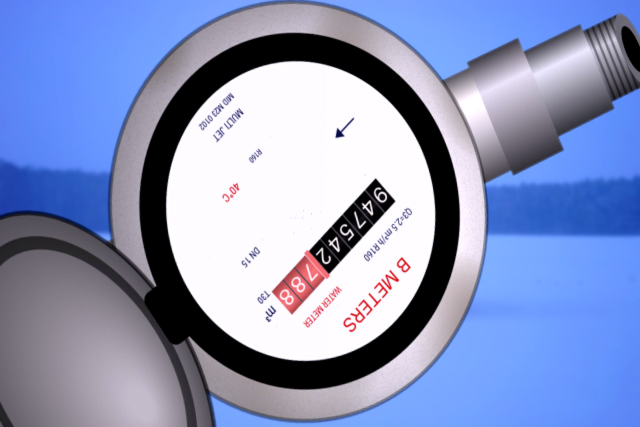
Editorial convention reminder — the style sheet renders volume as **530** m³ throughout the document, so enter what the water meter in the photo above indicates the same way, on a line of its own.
**947542.788** m³
